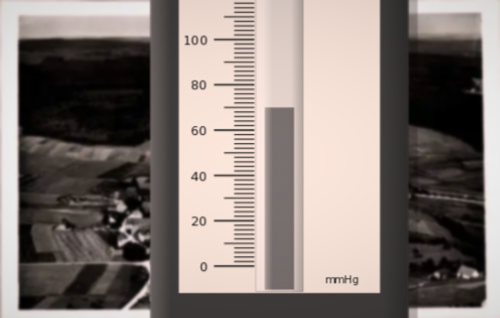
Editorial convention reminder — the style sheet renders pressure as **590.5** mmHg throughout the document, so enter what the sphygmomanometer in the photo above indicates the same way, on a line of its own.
**70** mmHg
